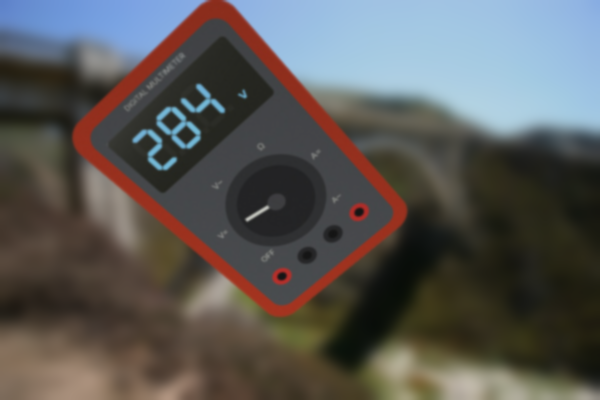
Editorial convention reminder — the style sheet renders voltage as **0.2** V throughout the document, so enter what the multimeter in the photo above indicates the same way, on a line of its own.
**284** V
